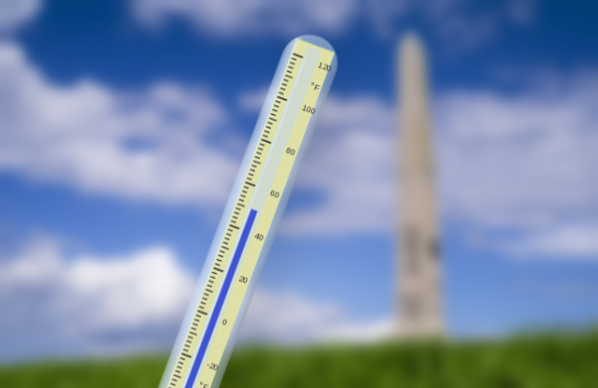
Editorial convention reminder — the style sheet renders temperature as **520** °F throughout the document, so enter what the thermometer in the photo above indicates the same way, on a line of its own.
**50** °F
